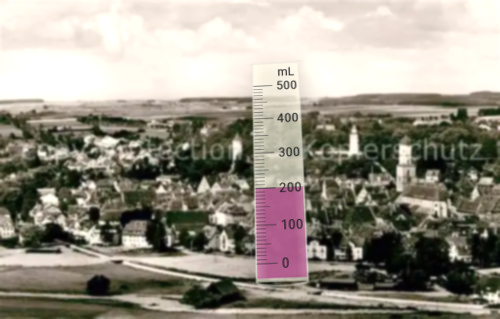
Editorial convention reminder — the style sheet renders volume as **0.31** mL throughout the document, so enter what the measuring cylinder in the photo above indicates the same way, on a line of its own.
**200** mL
